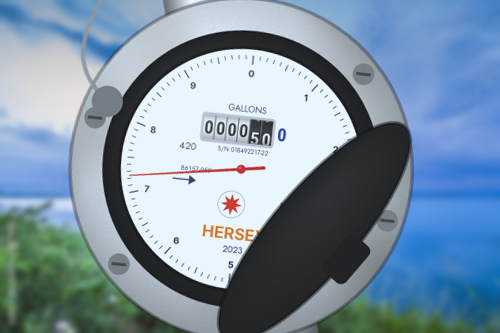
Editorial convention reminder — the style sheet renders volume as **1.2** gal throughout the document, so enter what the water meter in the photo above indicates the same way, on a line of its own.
**497.2** gal
